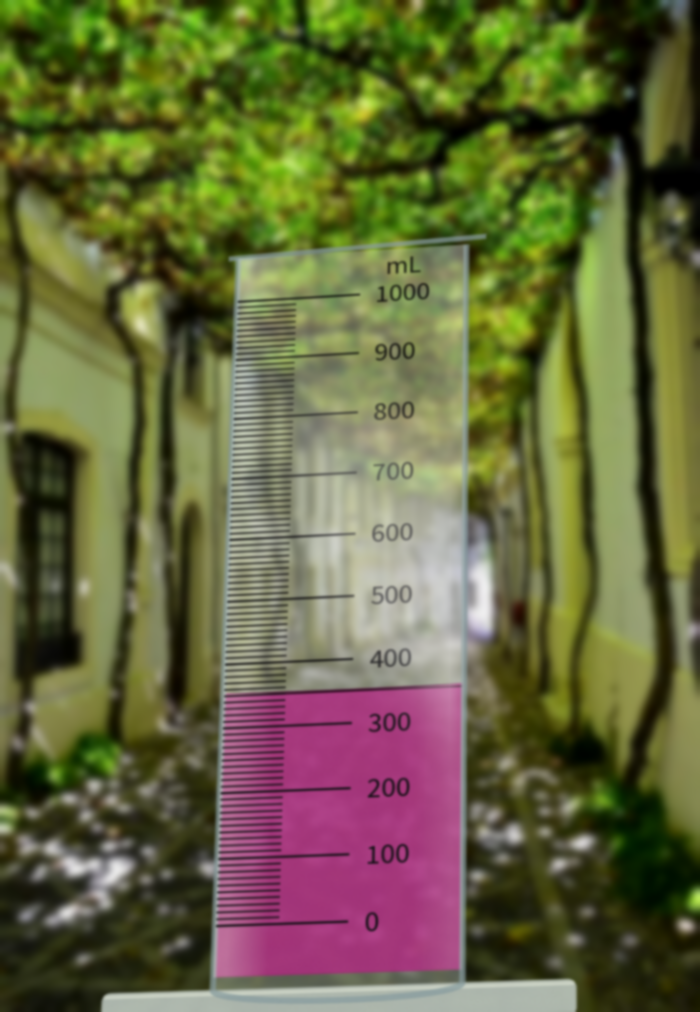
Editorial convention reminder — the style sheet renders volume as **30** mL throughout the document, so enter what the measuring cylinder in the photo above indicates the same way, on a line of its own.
**350** mL
